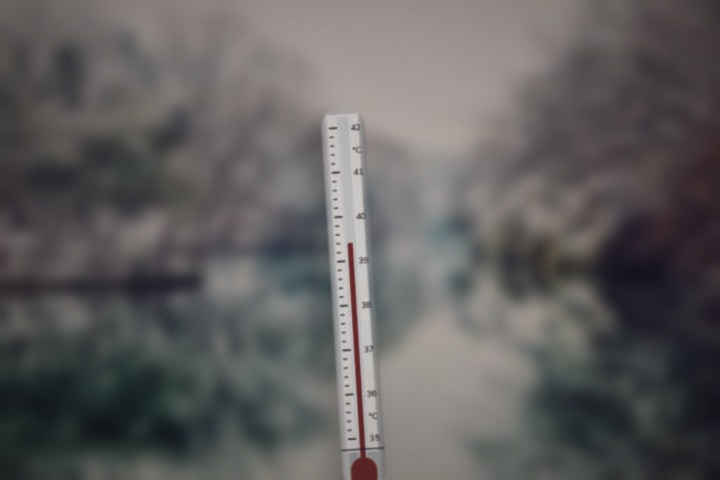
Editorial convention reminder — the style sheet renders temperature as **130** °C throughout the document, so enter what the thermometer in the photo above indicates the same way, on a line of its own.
**39.4** °C
